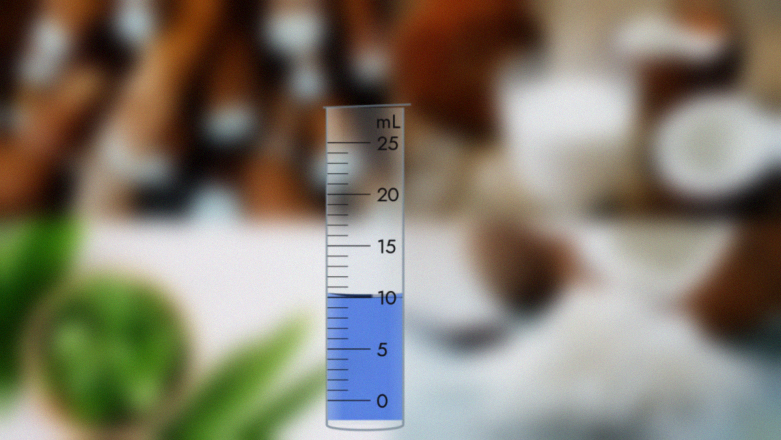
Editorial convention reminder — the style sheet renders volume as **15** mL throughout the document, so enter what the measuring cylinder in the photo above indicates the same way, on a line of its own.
**10** mL
